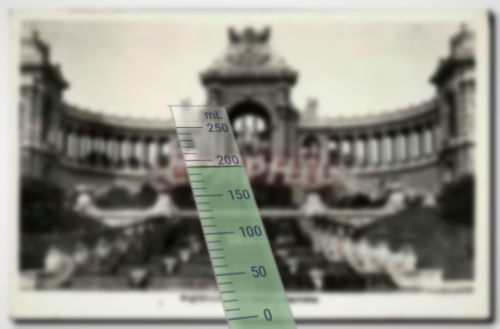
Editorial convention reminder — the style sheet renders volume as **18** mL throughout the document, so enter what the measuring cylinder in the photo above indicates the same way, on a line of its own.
**190** mL
